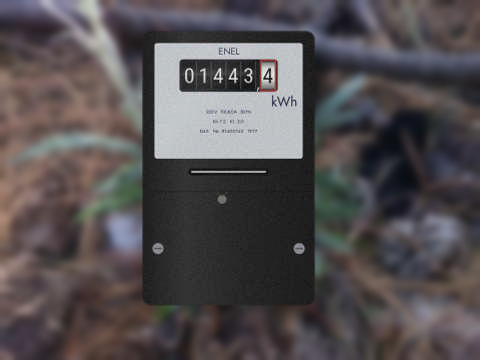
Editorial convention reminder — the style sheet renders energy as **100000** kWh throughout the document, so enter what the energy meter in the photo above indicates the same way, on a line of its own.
**1443.4** kWh
